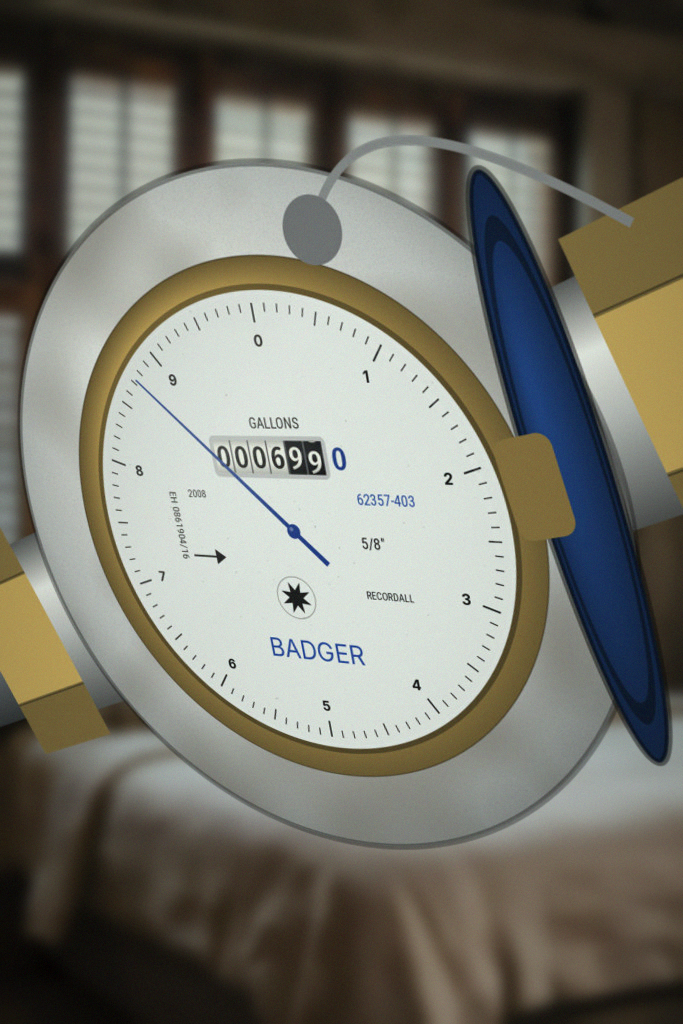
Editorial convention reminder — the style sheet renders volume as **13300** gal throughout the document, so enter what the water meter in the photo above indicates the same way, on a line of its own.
**6988.7** gal
